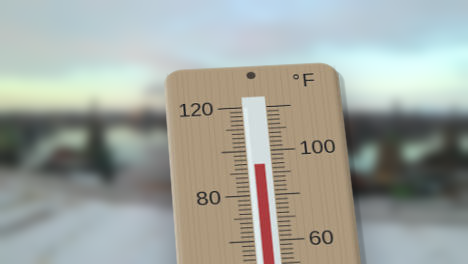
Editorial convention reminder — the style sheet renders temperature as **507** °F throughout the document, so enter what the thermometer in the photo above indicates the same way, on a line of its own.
**94** °F
